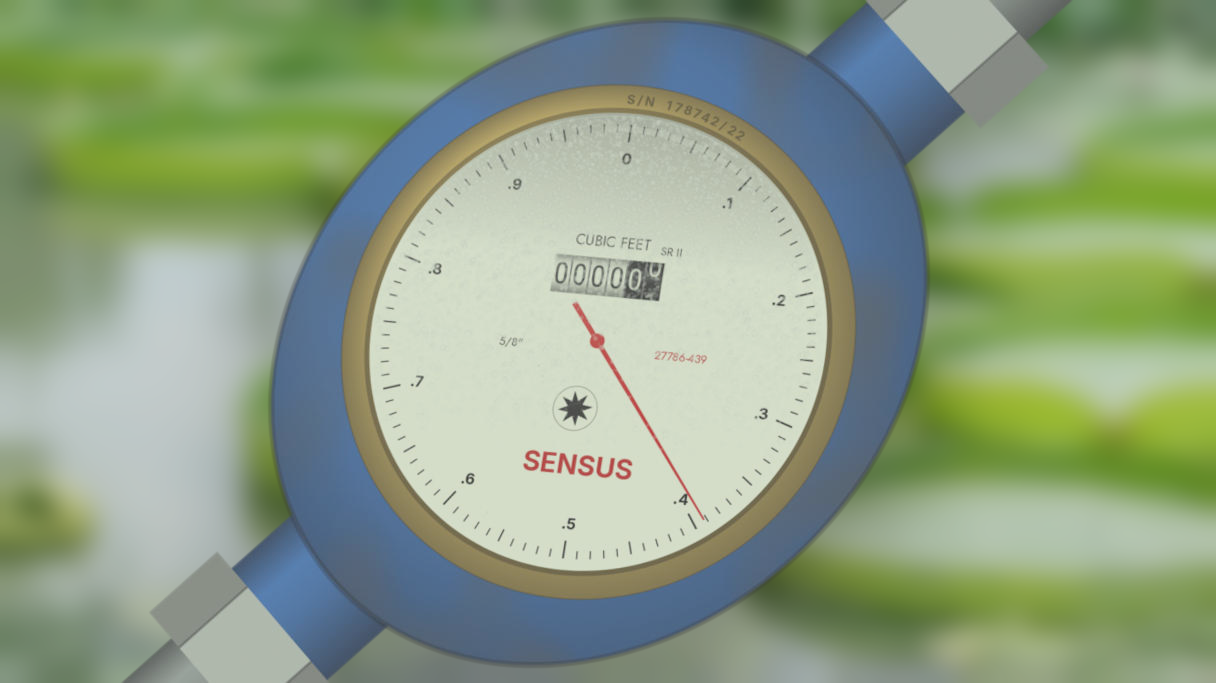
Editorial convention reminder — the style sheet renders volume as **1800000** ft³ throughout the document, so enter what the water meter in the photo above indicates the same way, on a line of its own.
**0.39** ft³
